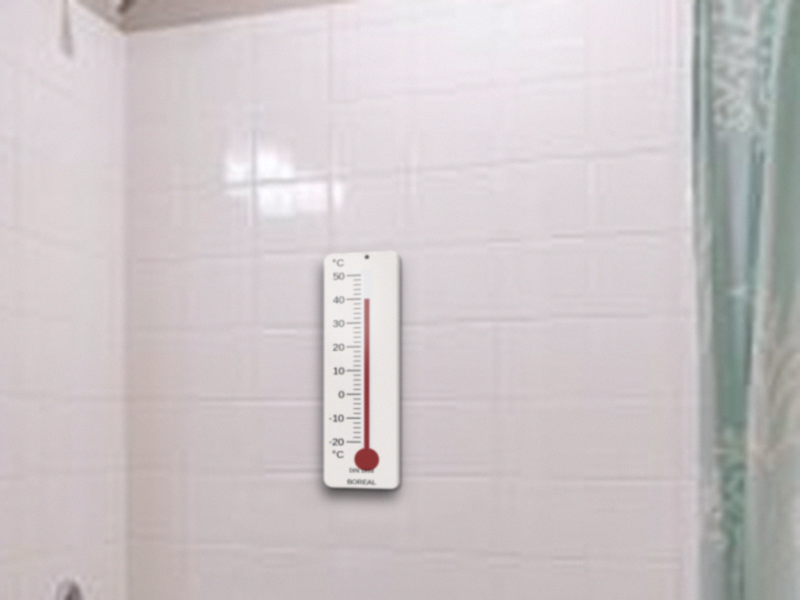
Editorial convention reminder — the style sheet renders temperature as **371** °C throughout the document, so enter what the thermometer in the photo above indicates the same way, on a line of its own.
**40** °C
